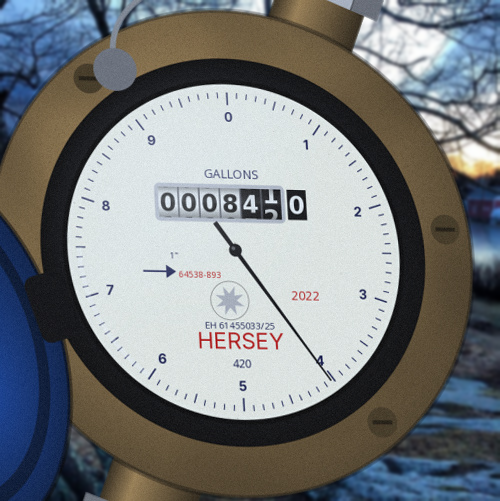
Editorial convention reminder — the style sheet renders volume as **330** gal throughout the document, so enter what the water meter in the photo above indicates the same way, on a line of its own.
**8414.0** gal
